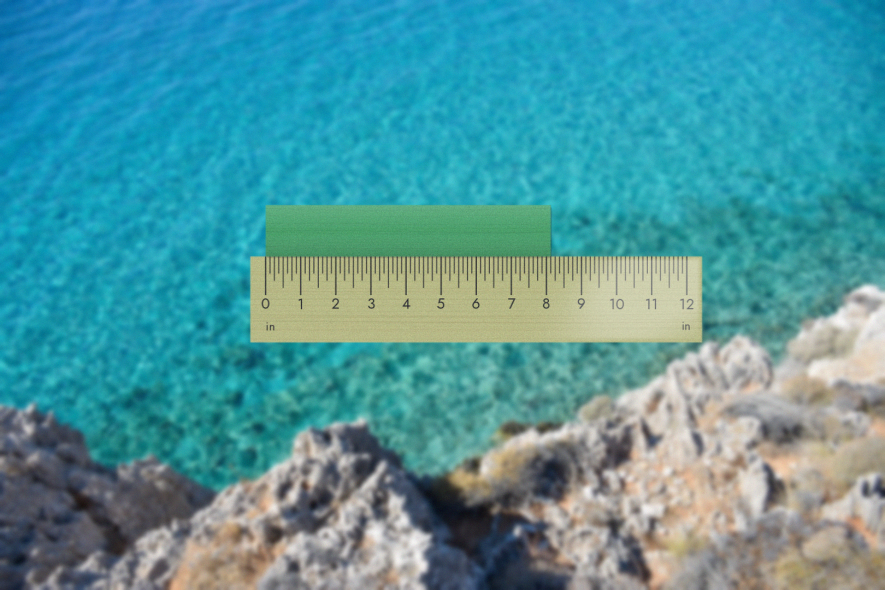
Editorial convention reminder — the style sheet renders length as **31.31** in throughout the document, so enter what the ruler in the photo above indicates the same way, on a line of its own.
**8.125** in
